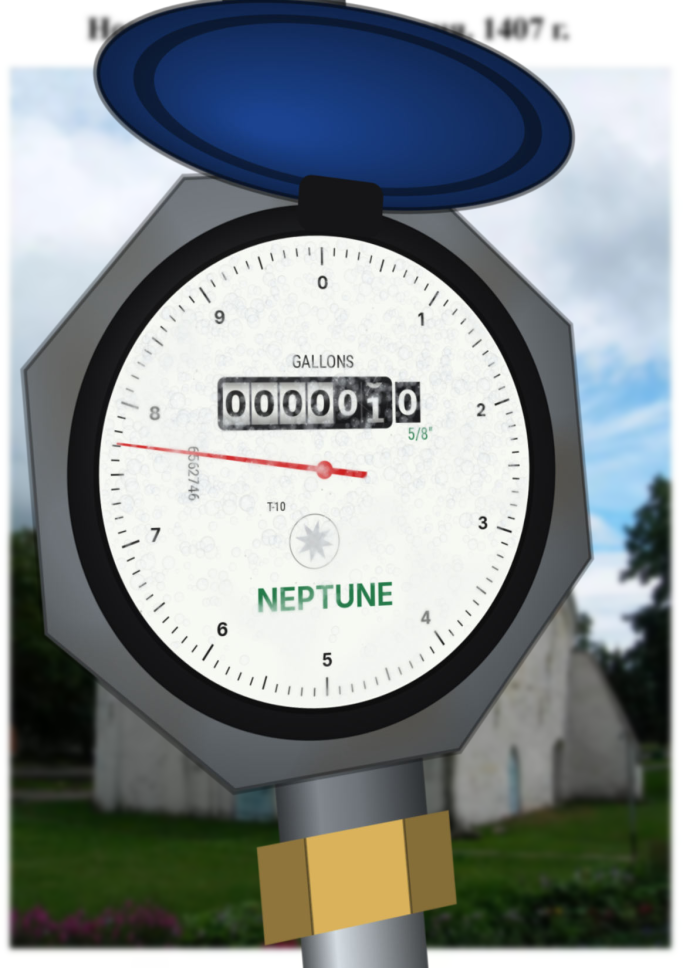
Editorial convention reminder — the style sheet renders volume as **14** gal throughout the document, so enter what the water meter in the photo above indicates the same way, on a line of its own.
**7.7** gal
